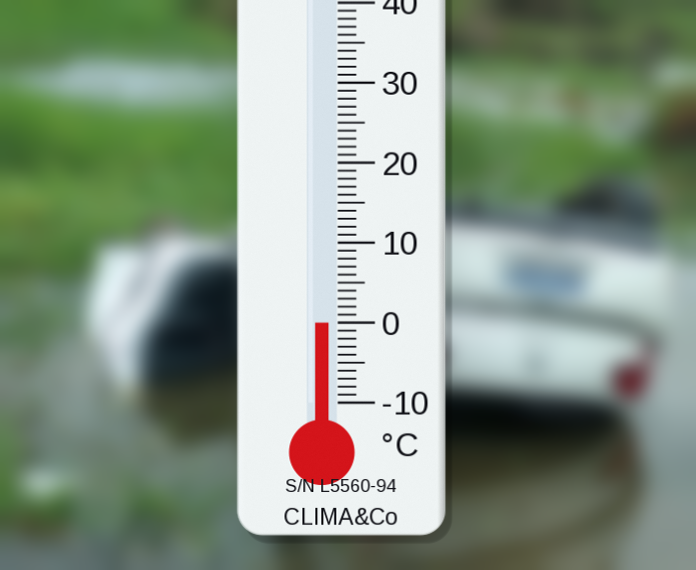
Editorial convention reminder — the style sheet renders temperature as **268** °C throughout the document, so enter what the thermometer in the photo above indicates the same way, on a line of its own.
**0** °C
